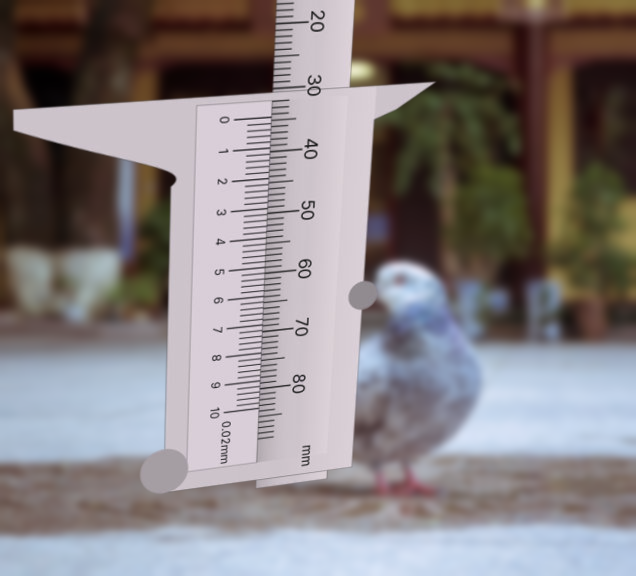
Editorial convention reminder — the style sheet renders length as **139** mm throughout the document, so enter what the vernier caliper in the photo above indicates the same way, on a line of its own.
**34.5** mm
